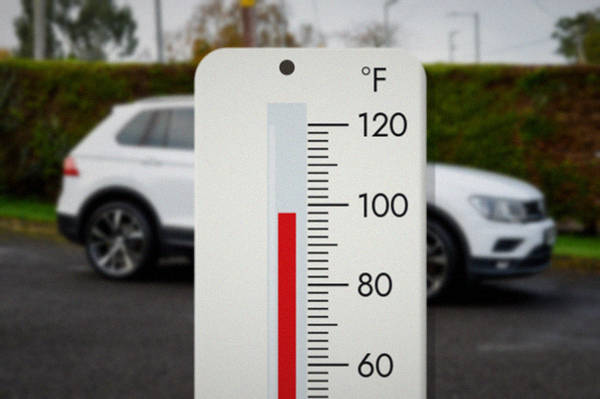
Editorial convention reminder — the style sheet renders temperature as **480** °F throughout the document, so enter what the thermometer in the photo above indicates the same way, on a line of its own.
**98** °F
